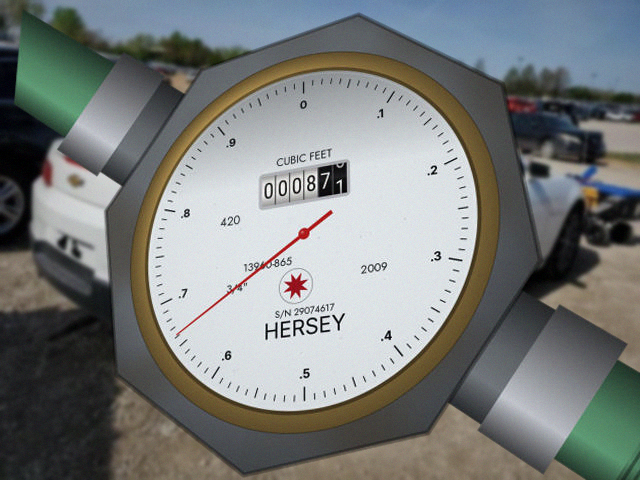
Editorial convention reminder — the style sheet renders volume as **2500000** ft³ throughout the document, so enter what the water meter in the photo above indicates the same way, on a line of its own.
**870.66** ft³
